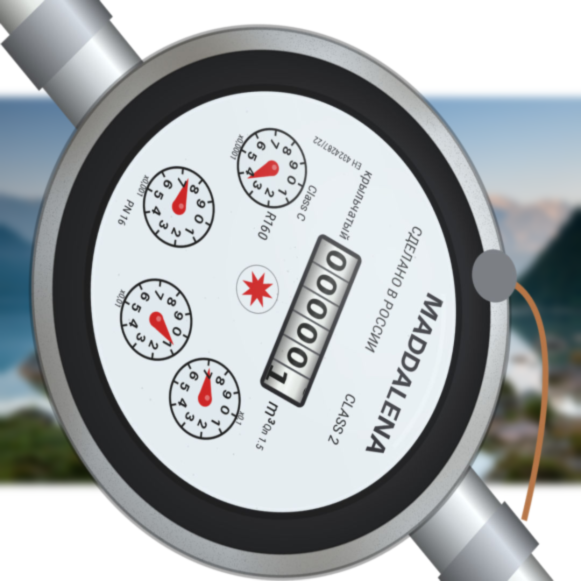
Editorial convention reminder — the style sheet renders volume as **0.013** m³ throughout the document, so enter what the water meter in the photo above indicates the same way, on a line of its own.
**0.7073** m³
